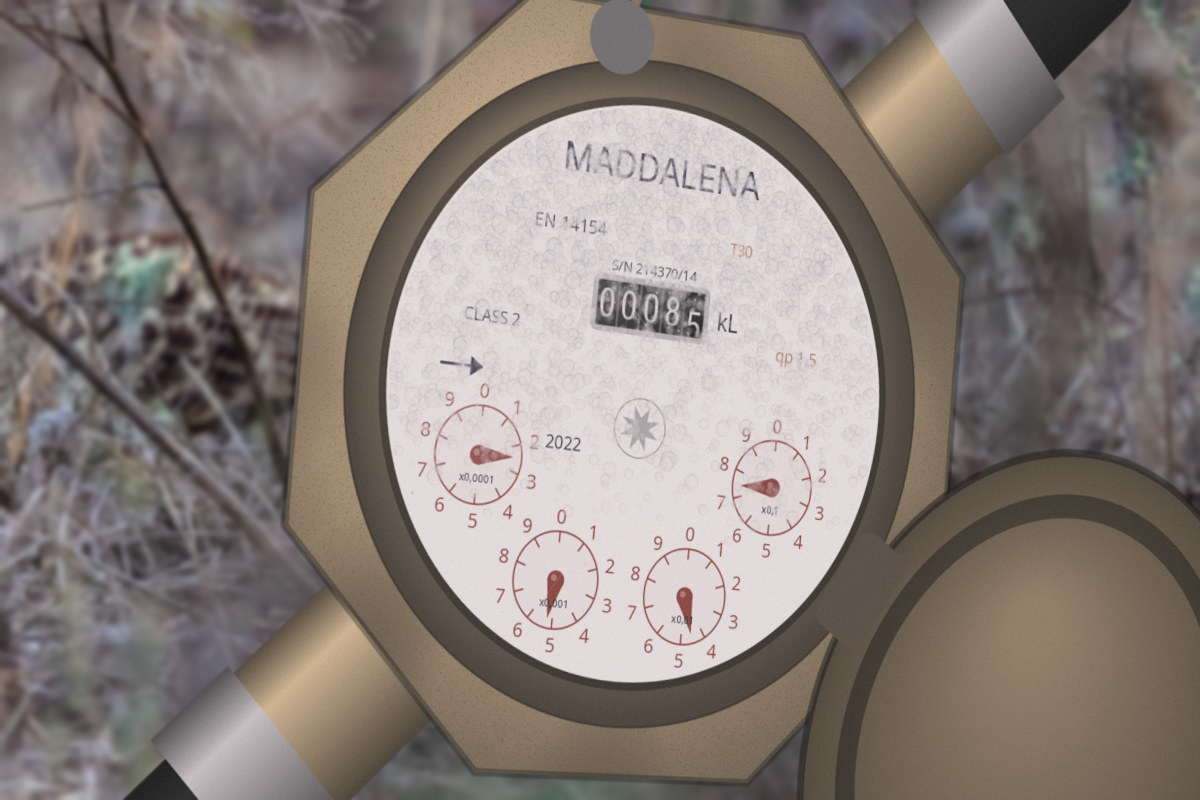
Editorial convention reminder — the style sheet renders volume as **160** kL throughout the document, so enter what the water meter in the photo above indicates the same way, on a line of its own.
**84.7452** kL
